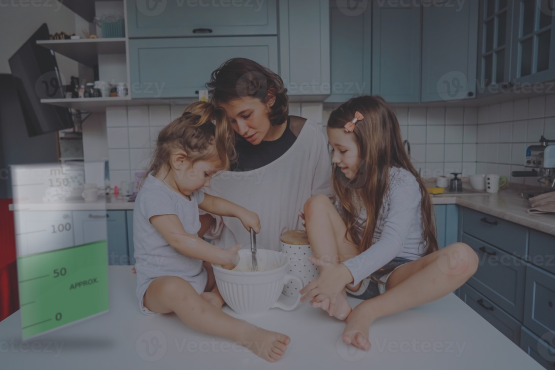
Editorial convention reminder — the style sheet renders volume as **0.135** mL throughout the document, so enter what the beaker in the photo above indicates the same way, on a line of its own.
**75** mL
